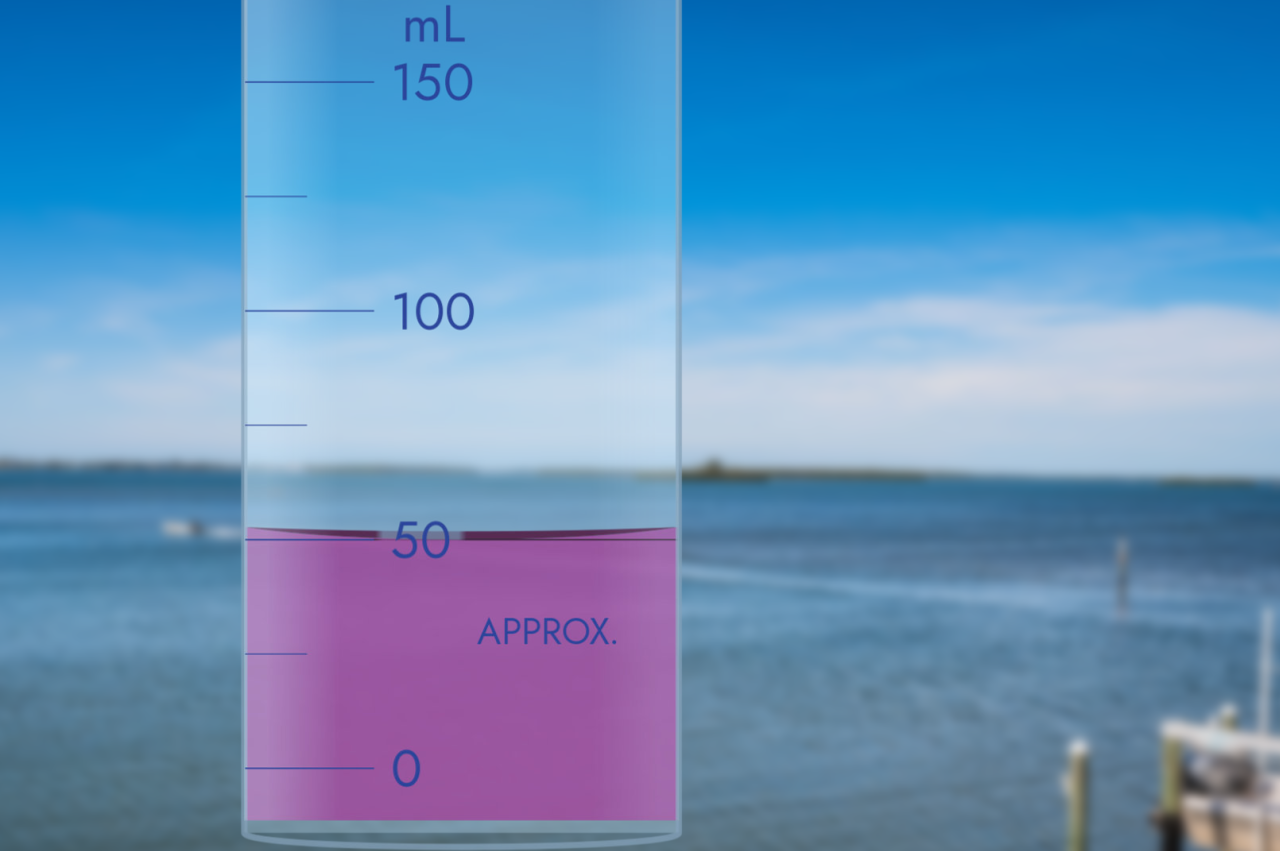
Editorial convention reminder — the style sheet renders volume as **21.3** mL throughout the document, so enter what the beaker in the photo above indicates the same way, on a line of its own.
**50** mL
